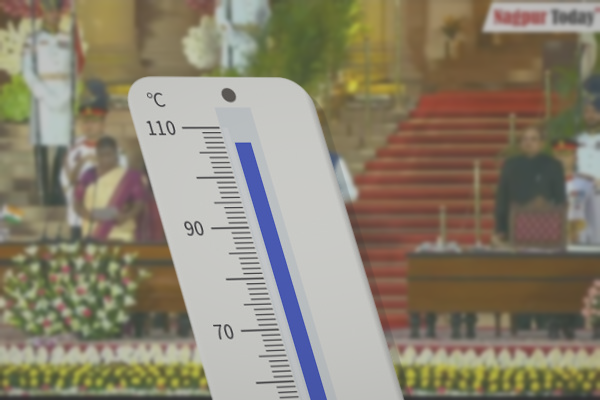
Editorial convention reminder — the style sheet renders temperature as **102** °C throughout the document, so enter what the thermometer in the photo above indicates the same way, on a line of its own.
**107** °C
